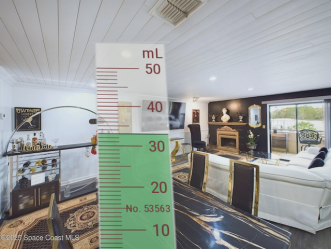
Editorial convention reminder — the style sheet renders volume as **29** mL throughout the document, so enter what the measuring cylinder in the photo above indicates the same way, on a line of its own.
**33** mL
